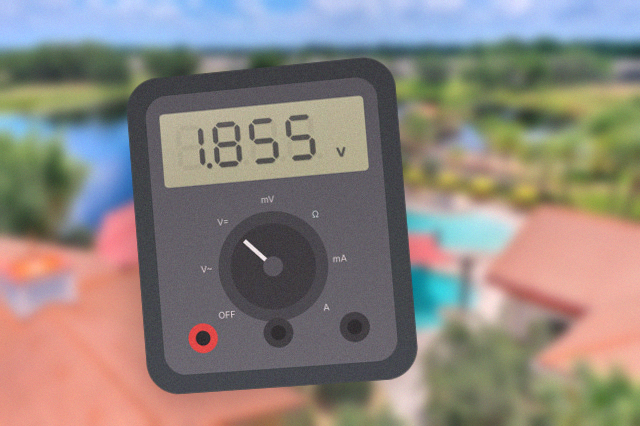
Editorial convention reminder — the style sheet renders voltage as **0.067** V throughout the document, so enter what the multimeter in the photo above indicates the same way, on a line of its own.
**1.855** V
